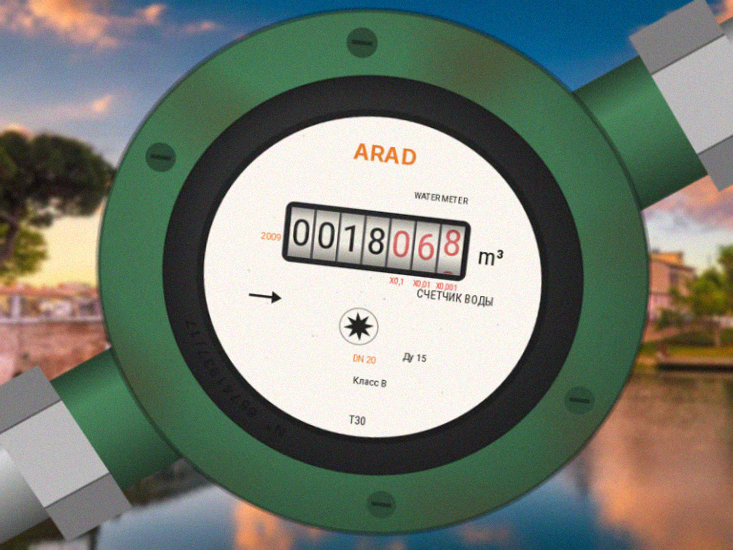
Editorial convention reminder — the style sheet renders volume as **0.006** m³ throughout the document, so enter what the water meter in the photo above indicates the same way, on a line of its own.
**18.068** m³
